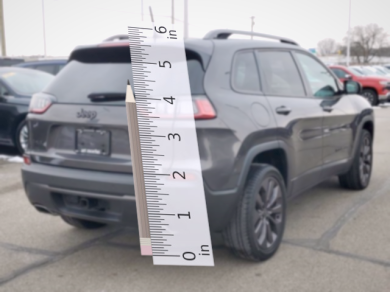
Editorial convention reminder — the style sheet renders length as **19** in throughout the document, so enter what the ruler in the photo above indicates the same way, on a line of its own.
**4.5** in
